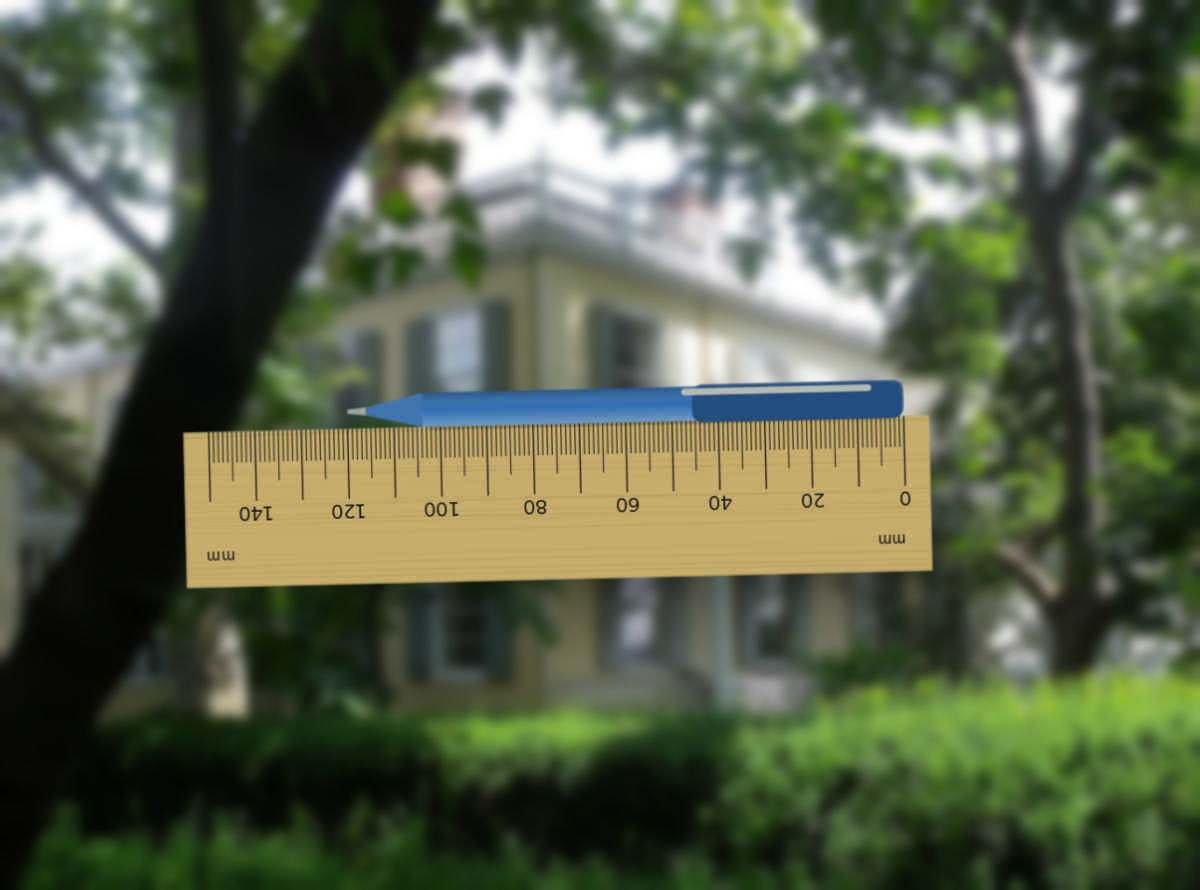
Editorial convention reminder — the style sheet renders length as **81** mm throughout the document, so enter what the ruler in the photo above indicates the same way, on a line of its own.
**120** mm
